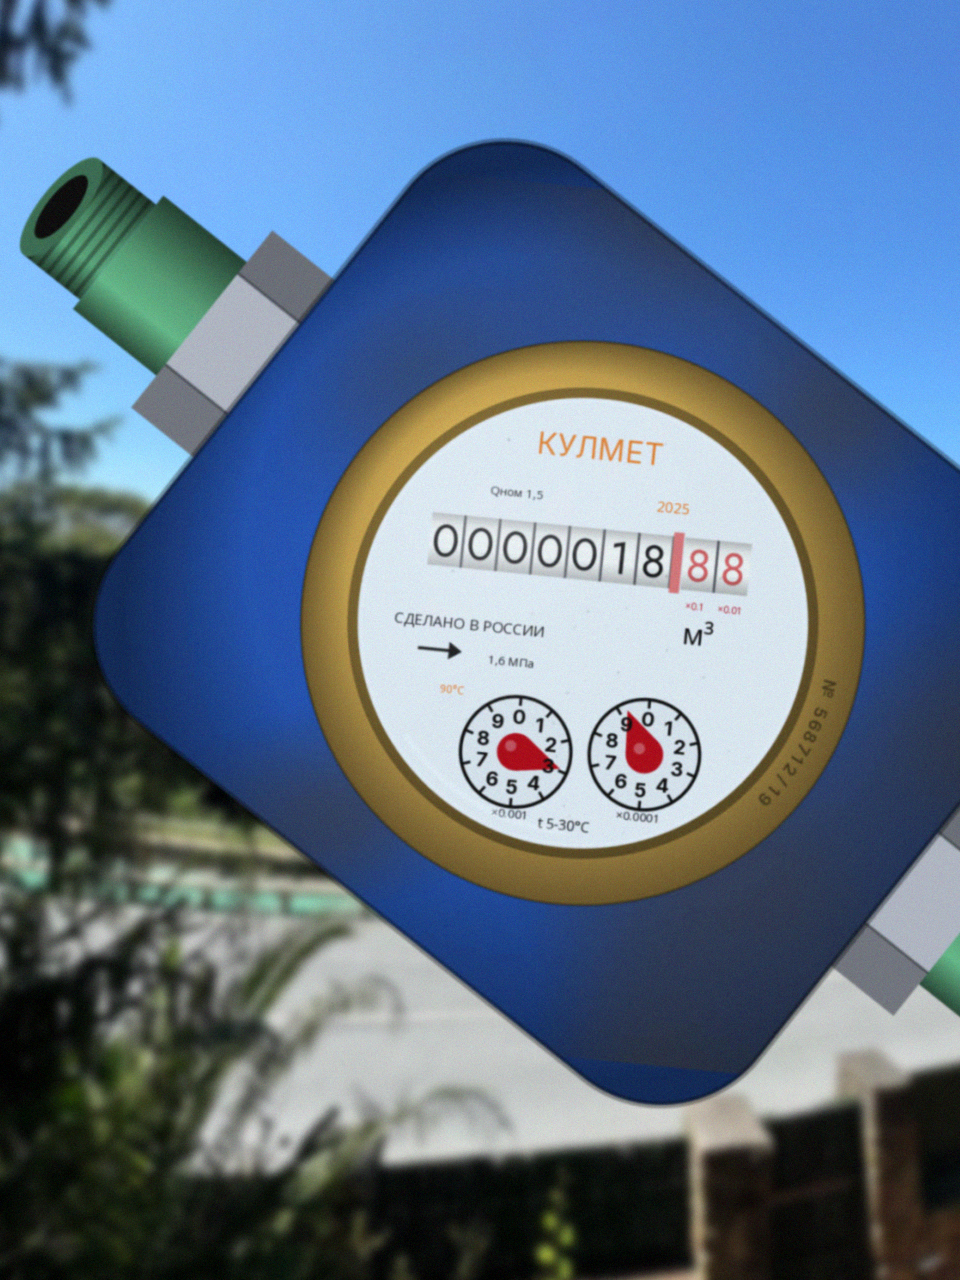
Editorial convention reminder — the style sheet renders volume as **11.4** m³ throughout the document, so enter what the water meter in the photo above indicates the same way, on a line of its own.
**18.8829** m³
